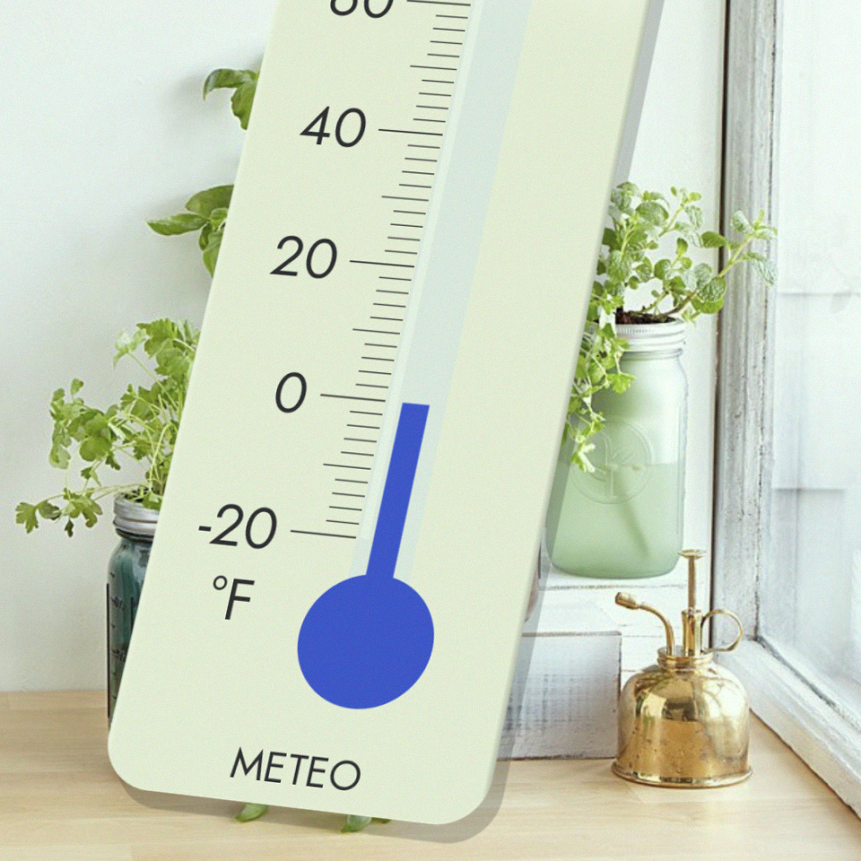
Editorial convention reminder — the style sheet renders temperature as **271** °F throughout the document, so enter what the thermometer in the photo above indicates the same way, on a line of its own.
**0** °F
